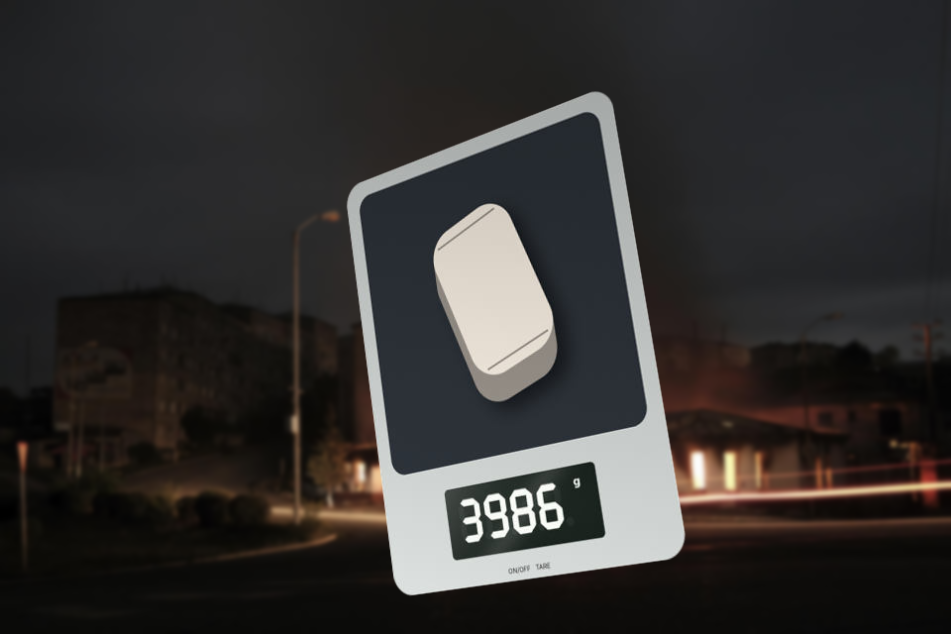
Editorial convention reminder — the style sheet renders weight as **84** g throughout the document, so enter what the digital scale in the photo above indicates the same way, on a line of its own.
**3986** g
